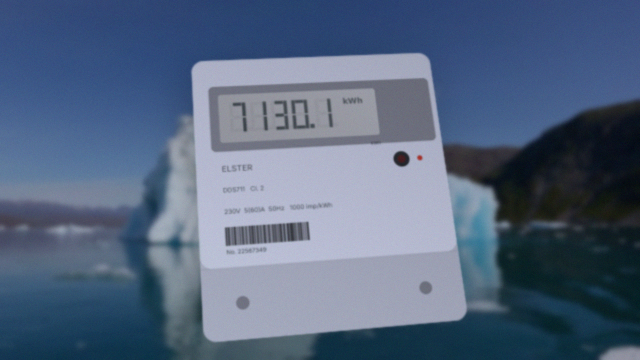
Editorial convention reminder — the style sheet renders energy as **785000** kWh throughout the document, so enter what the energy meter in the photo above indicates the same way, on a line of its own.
**7130.1** kWh
